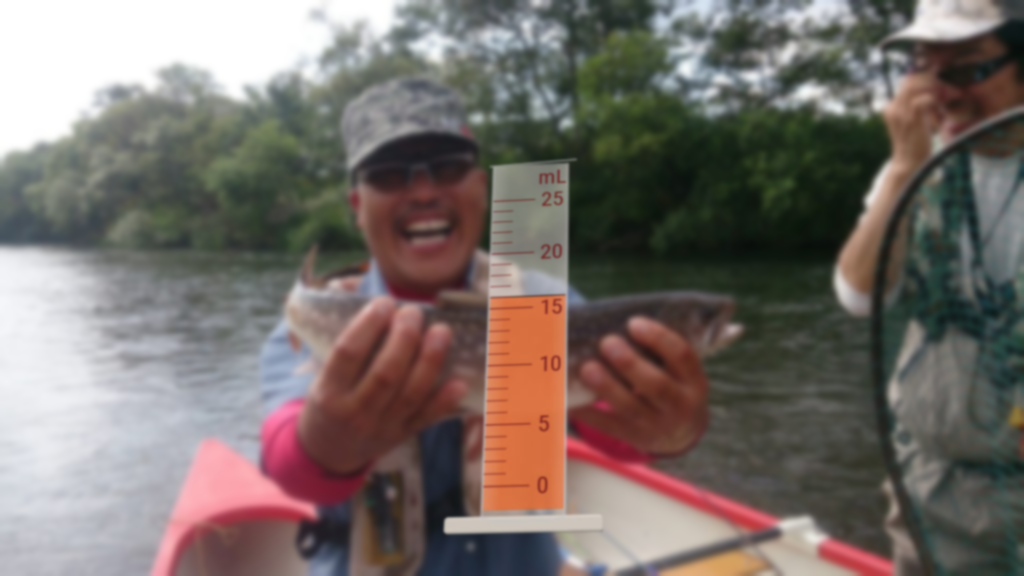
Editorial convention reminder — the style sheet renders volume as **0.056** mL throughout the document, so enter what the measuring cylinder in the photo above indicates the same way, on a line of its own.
**16** mL
